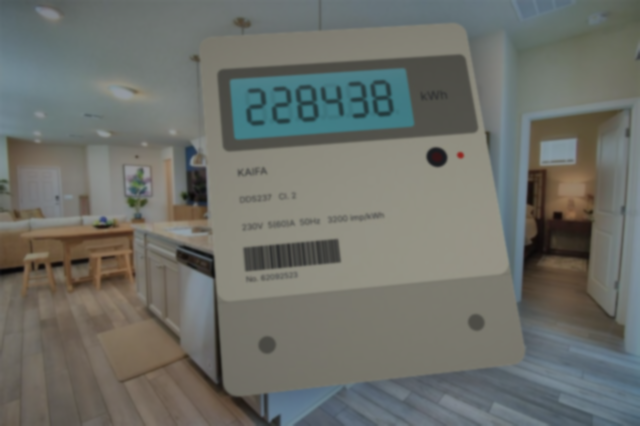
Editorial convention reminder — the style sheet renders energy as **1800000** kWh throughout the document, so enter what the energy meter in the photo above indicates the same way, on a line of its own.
**228438** kWh
